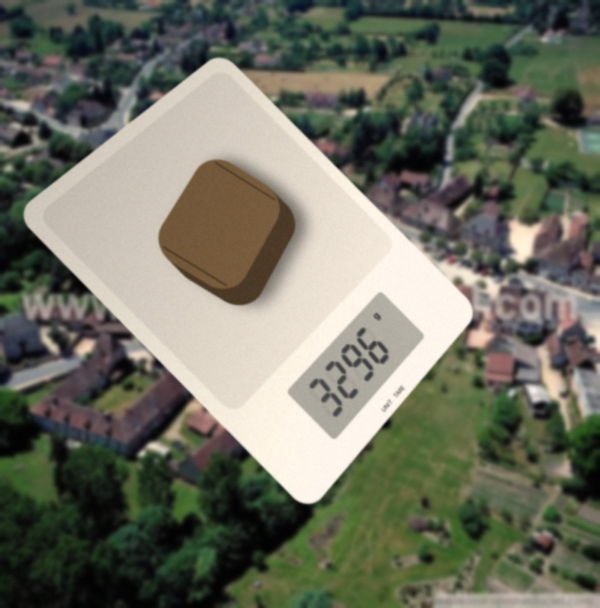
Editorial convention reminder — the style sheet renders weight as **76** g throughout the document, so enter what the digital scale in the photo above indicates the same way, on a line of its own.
**3296** g
